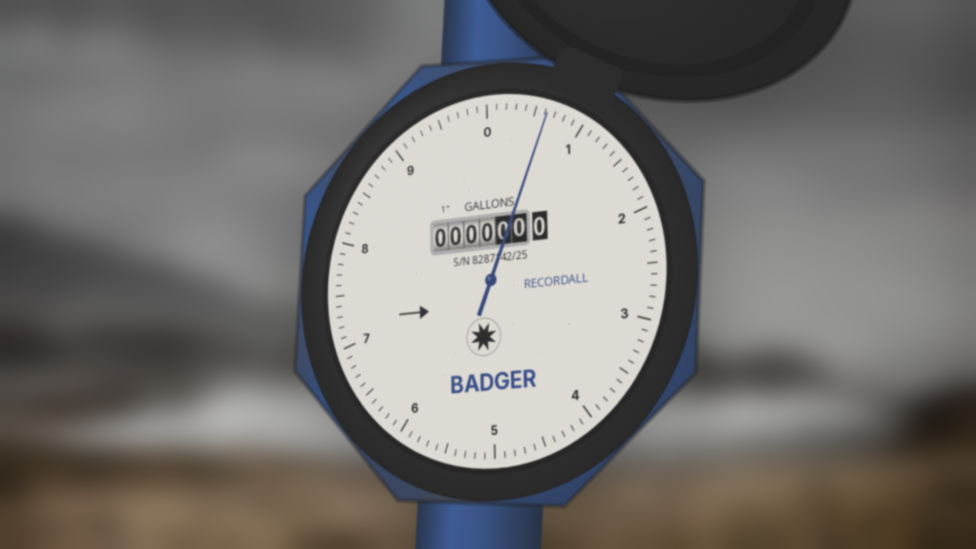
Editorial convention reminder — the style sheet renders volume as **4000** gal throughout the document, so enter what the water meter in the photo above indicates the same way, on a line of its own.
**0.6** gal
